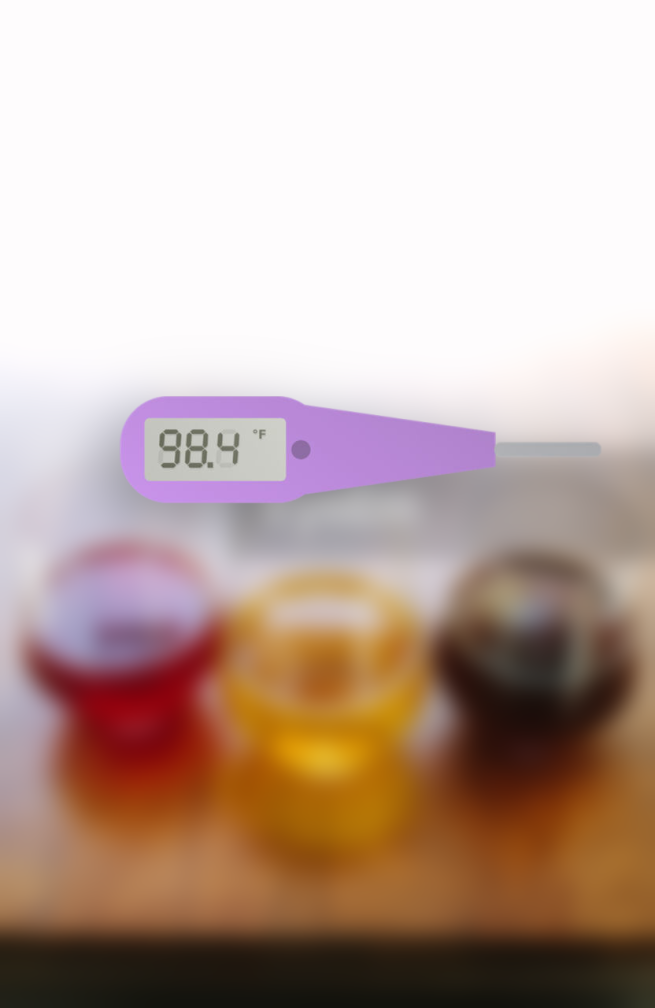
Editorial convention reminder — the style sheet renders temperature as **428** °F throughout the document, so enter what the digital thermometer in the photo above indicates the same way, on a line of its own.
**98.4** °F
